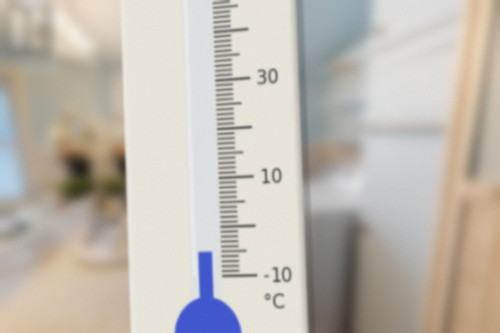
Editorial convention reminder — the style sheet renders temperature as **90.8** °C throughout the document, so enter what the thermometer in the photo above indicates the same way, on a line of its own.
**-5** °C
